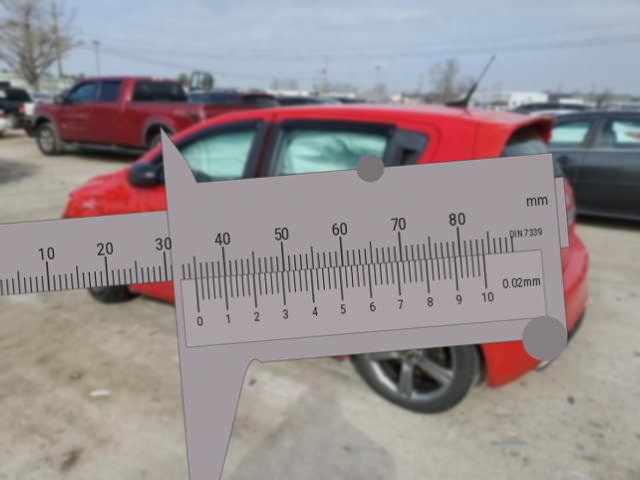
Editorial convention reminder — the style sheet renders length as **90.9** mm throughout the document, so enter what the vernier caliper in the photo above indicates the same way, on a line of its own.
**35.0** mm
